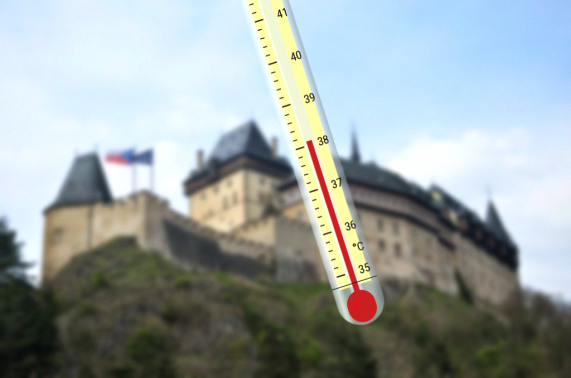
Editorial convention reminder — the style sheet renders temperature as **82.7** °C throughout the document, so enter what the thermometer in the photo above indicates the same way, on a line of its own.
**38.1** °C
